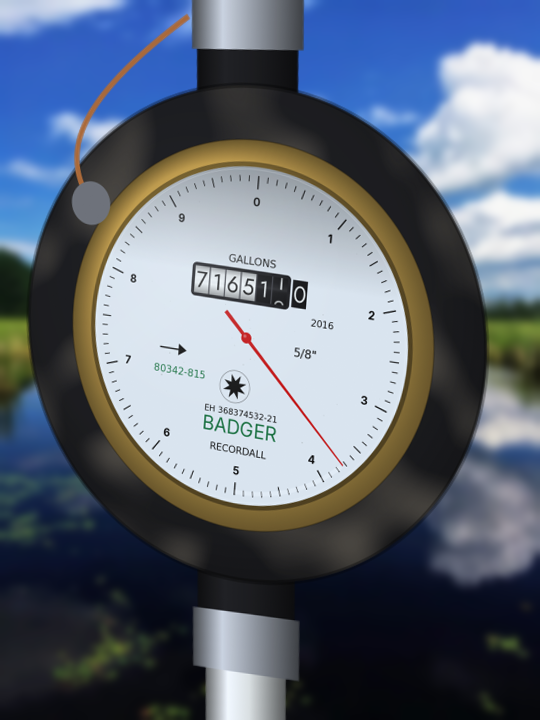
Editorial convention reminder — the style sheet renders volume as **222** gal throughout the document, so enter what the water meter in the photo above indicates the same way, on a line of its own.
**7165113.7** gal
